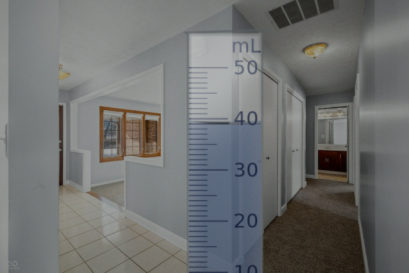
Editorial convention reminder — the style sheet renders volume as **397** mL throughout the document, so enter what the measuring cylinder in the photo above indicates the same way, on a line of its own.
**39** mL
